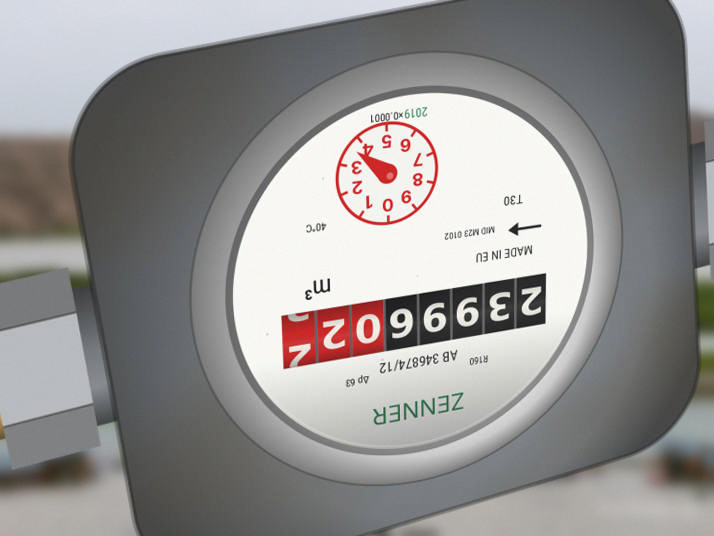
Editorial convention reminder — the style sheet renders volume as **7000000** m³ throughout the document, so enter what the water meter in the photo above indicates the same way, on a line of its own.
**23996.0223** m³
